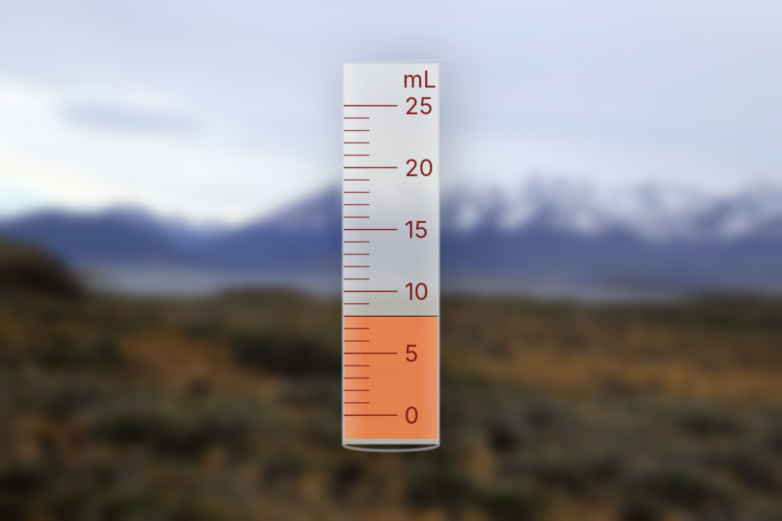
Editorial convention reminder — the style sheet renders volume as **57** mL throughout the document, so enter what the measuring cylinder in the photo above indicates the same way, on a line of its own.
**8** mL
